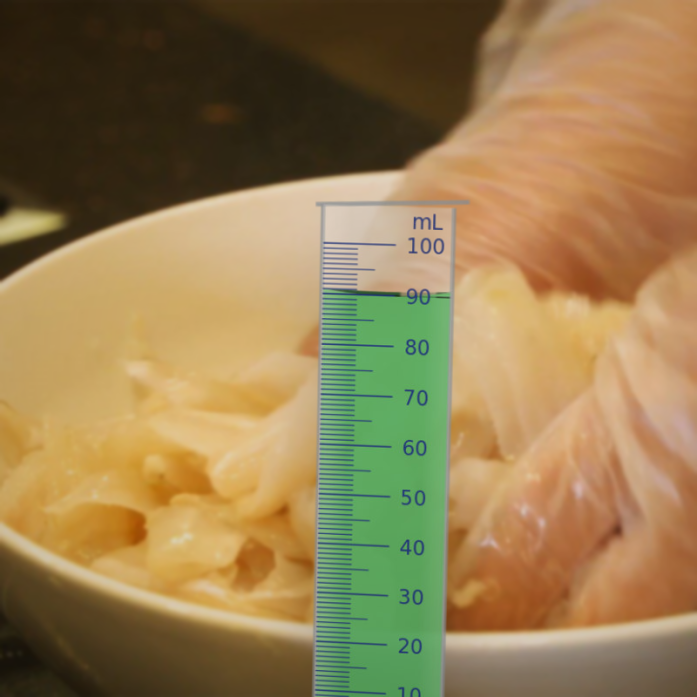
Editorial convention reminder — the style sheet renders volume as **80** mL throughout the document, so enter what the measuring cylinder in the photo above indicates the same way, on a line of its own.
**90** mL
